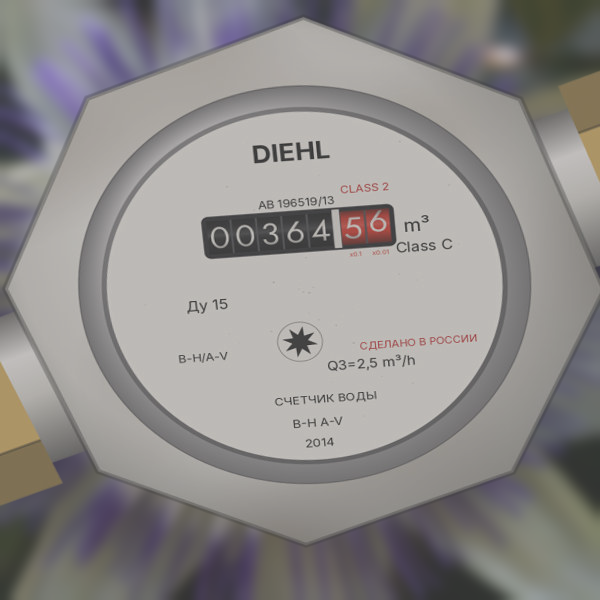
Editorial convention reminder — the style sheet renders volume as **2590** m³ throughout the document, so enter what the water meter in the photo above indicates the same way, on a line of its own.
**364.56** m³
